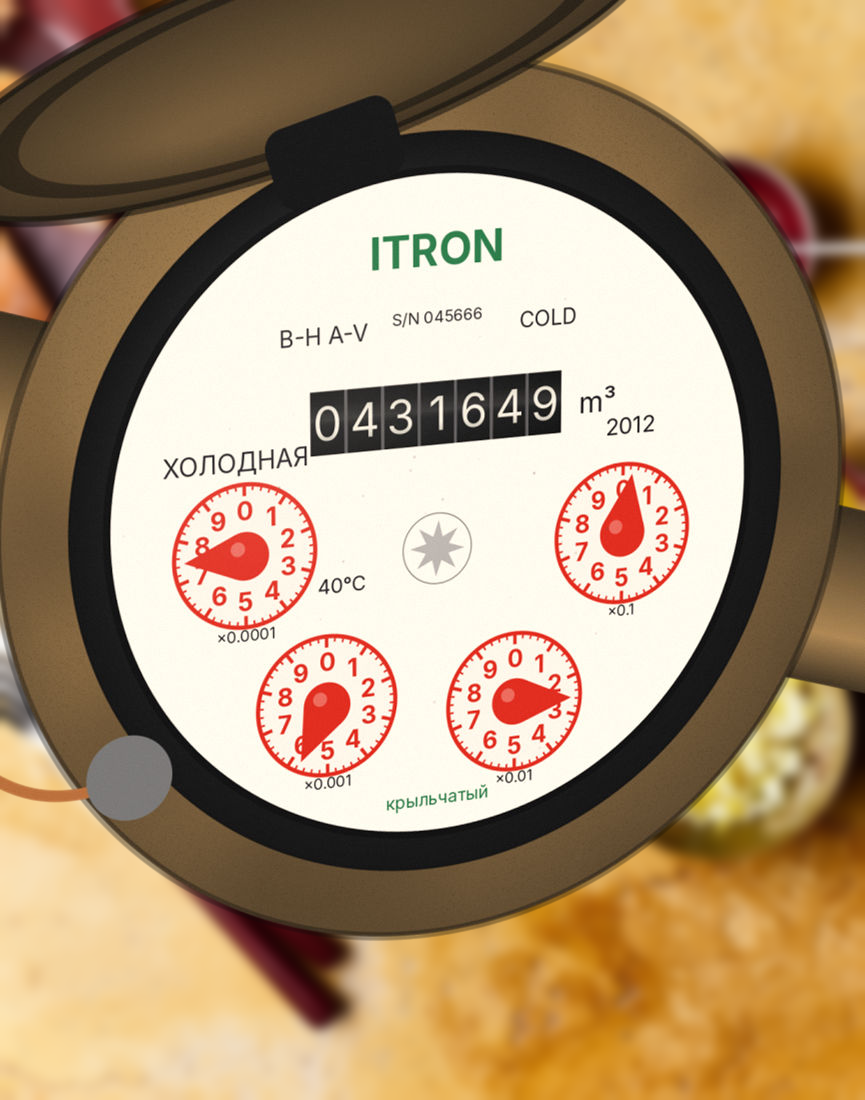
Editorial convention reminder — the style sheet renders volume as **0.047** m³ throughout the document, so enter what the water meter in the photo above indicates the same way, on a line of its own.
**431649.0257** m³
